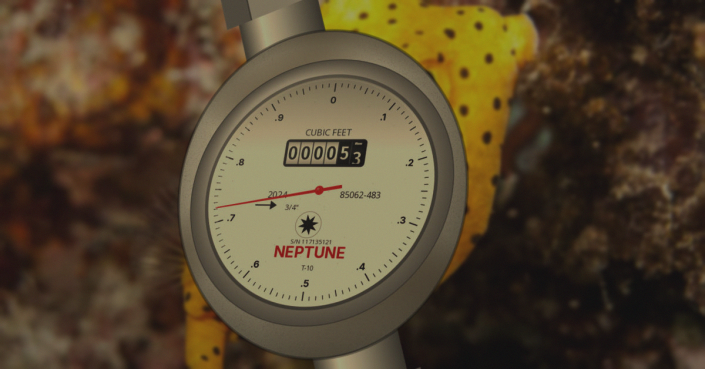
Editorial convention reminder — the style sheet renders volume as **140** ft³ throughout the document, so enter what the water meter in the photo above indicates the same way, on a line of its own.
**52.72** ft³
